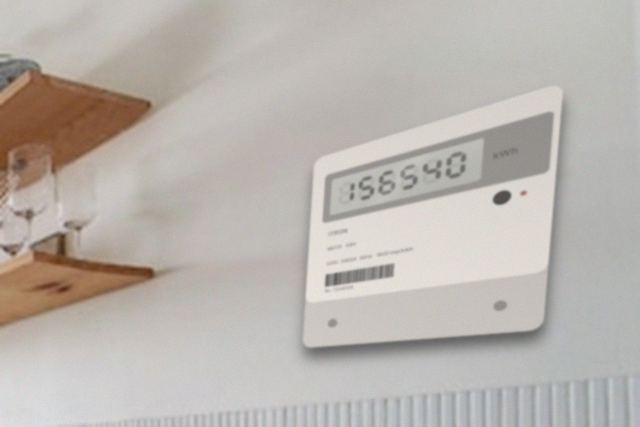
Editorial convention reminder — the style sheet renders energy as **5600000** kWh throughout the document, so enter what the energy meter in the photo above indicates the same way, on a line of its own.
**156540** kWh
